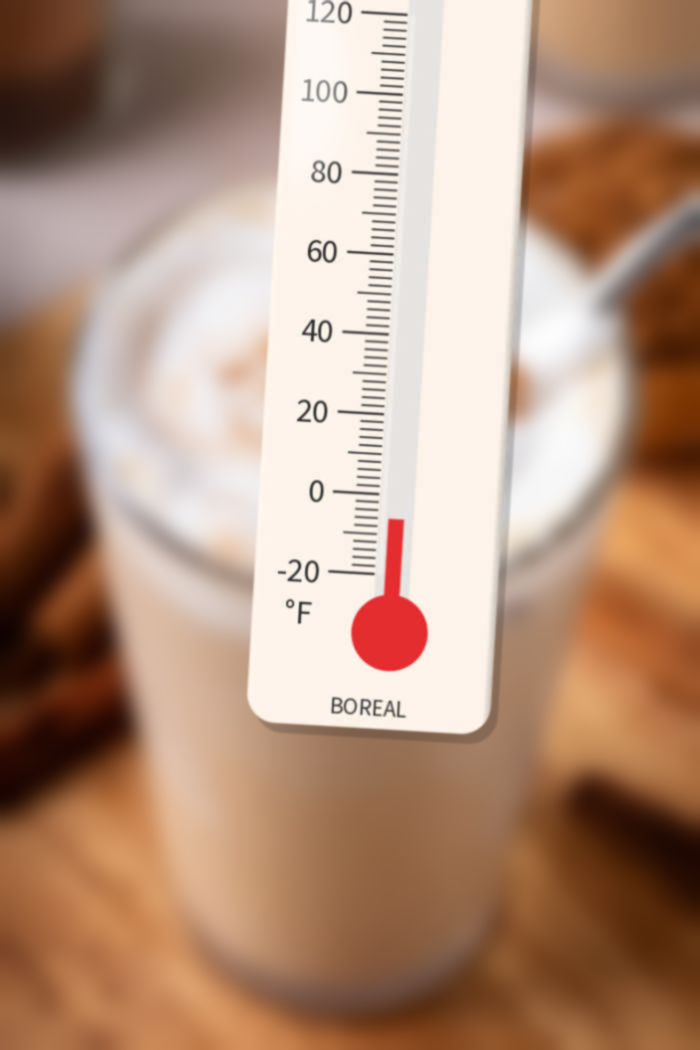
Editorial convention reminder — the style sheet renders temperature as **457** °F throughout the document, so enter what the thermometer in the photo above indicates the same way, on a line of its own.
**-6** °F
